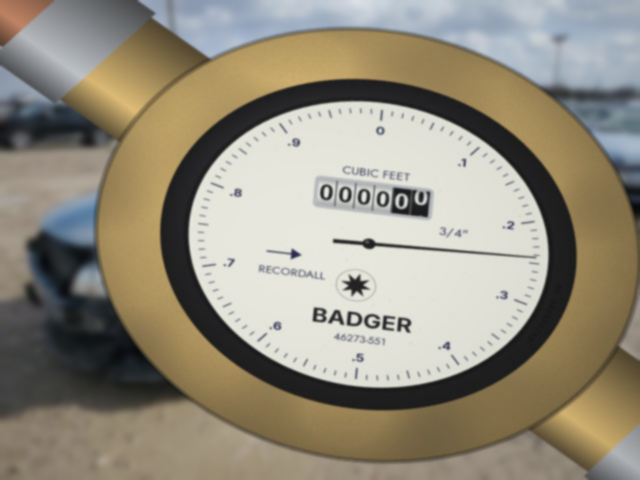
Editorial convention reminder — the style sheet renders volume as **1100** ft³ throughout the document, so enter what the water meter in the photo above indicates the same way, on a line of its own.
**0.24** ft³
